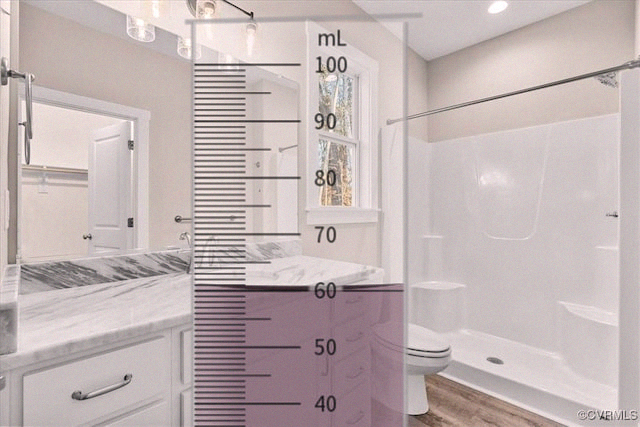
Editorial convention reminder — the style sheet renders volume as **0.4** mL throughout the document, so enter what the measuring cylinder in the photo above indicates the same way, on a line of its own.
**60** mL
